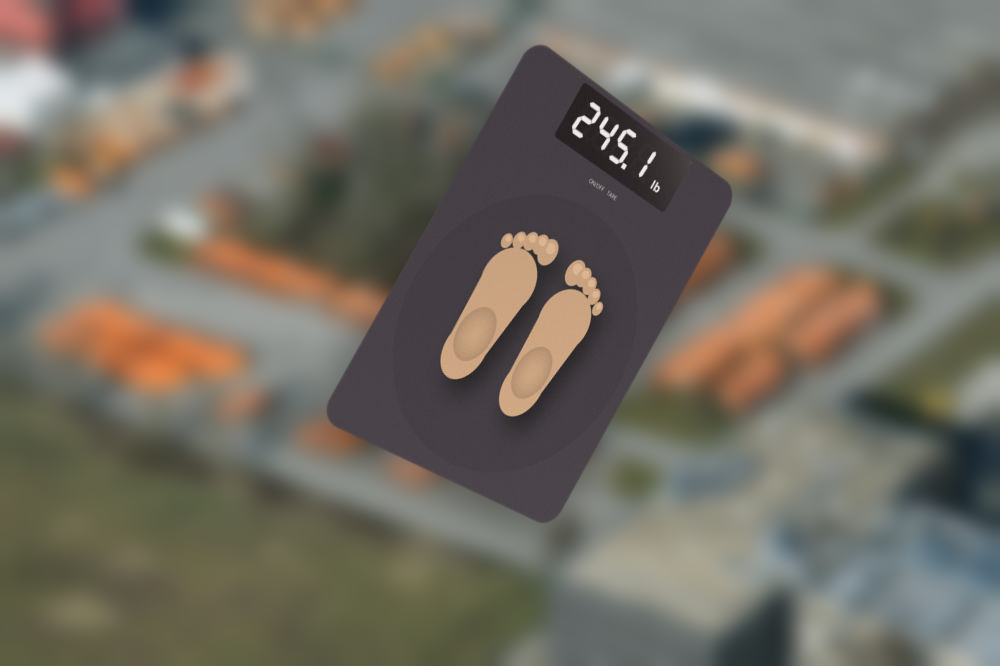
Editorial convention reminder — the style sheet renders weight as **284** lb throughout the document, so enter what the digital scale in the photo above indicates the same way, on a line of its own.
**245.1** lb
